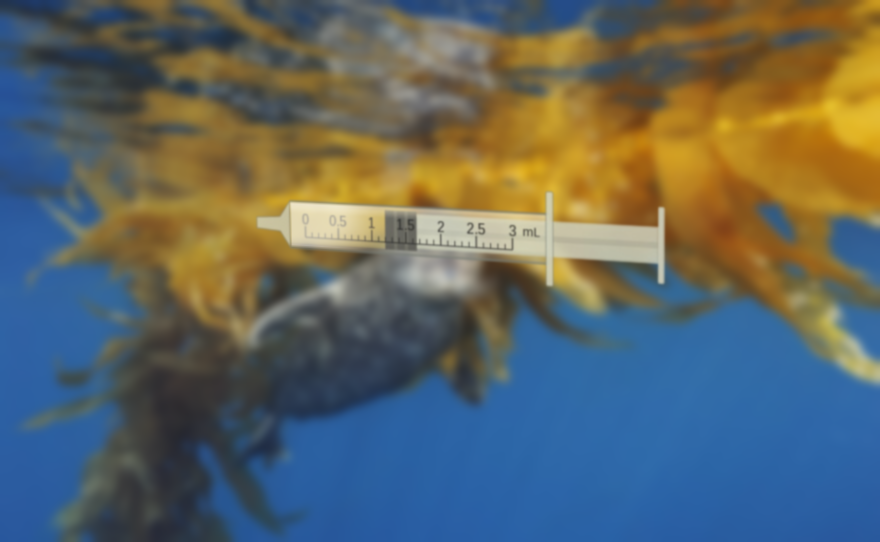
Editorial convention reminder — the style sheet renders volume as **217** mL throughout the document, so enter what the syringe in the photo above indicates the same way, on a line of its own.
**1.2** mL
